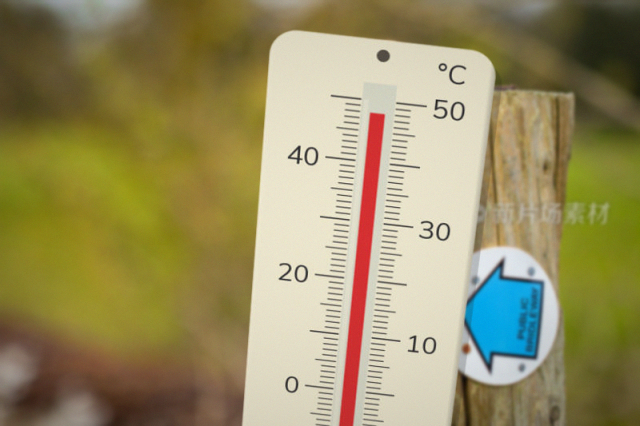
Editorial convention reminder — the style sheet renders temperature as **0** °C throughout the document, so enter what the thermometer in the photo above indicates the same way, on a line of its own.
**48** °C
